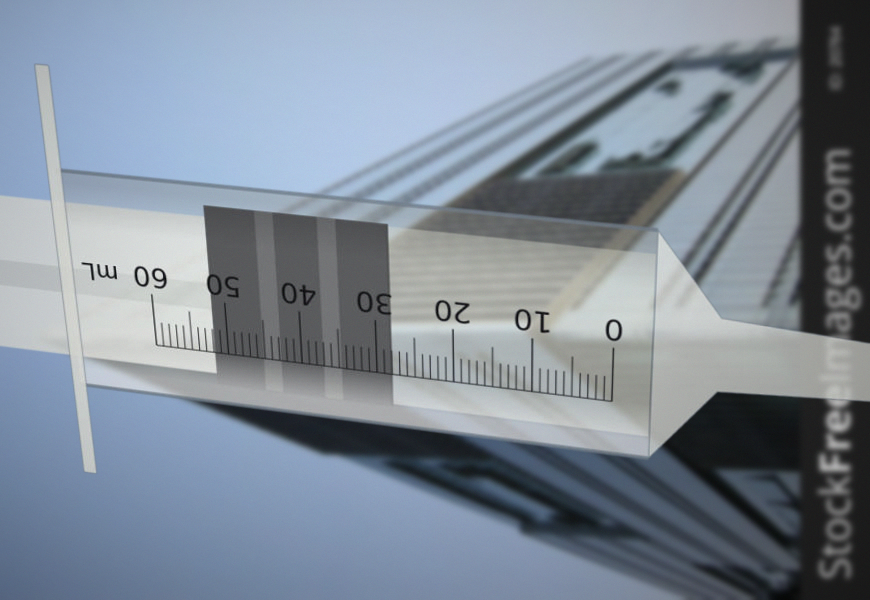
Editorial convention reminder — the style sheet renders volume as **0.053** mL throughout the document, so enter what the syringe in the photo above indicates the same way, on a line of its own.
**28** mL
